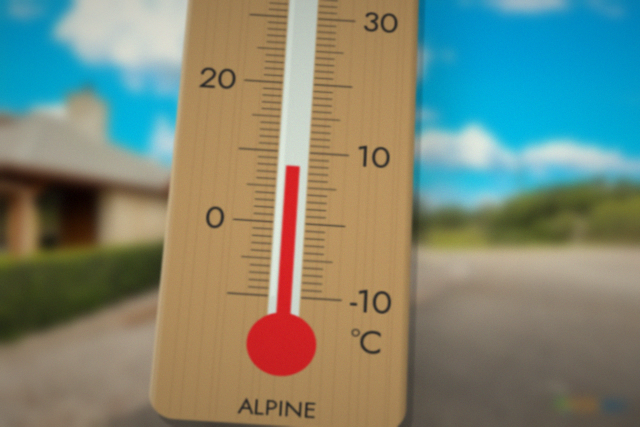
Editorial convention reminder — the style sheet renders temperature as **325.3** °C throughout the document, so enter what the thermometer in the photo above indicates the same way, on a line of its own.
**8** °C
